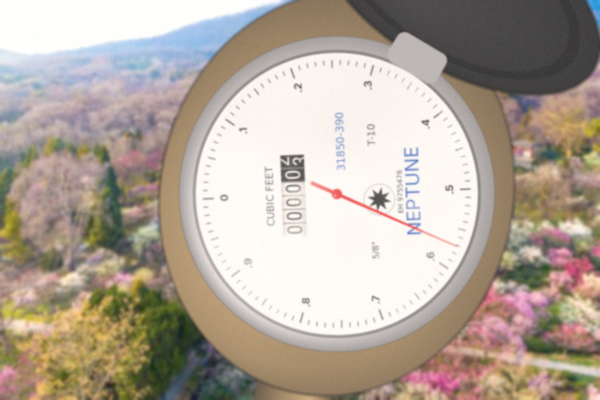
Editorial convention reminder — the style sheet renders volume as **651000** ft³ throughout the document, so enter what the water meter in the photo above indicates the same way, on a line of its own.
**2.57** ft³
